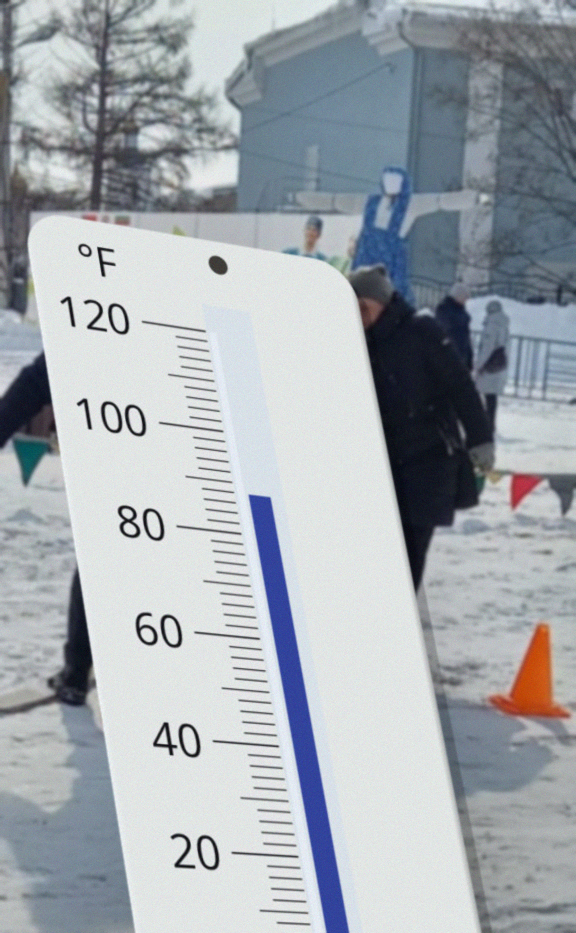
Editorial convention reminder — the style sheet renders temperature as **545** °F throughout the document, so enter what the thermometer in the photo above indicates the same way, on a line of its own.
**88** °F
